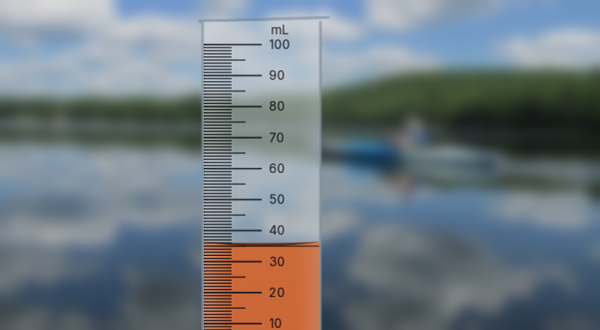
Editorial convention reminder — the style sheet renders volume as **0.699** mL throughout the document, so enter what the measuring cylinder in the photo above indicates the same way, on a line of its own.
**35** mL
